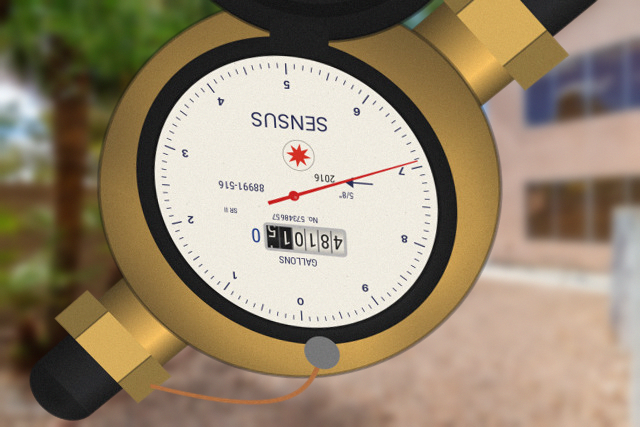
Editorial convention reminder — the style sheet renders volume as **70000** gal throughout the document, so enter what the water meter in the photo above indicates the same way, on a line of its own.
**4810146.9** gal
